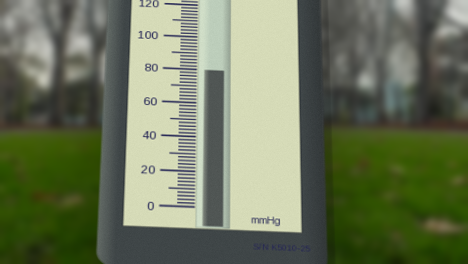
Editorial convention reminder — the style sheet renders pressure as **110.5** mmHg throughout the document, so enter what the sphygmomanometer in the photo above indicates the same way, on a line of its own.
**80** mmHg
